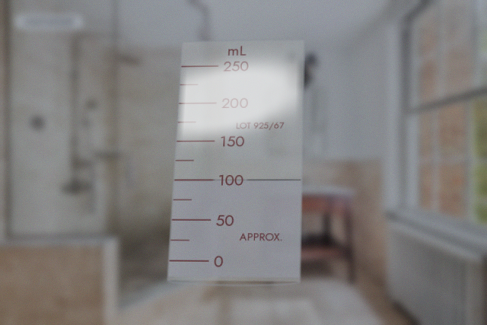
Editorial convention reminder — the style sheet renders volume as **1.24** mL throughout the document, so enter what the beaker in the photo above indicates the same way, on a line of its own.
**100** mL
